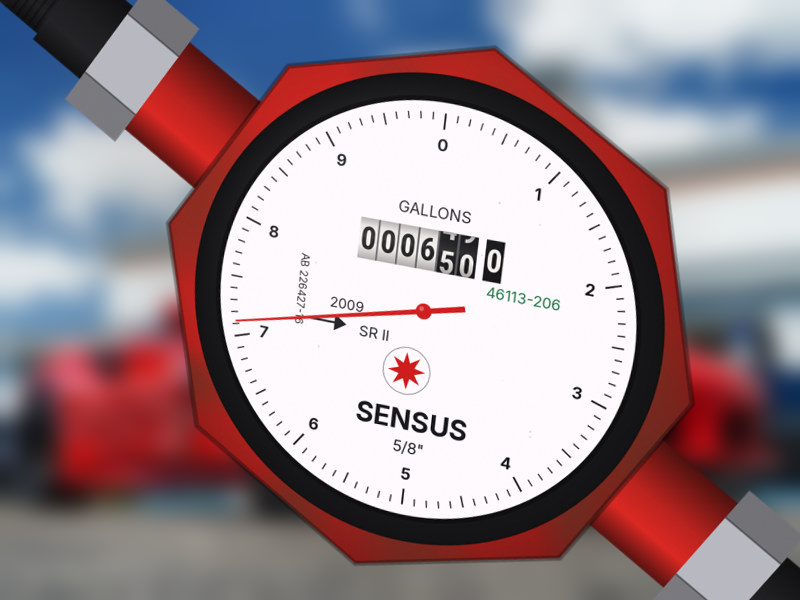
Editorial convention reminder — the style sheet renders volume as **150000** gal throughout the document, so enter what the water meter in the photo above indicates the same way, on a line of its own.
**6497.1** gal
